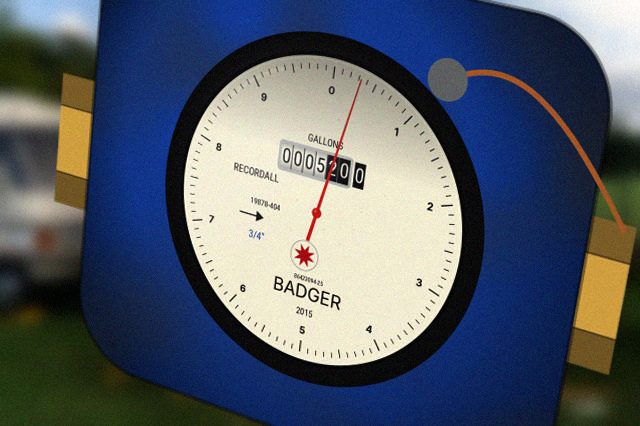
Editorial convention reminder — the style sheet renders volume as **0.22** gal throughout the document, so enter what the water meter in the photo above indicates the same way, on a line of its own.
**5200.3** gal
